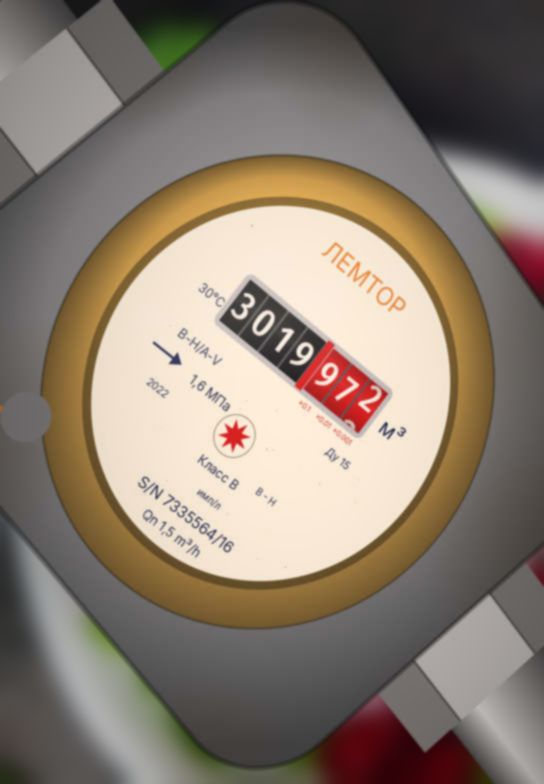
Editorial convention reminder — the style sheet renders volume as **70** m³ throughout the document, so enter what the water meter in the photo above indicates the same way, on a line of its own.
**3019.972** m³
